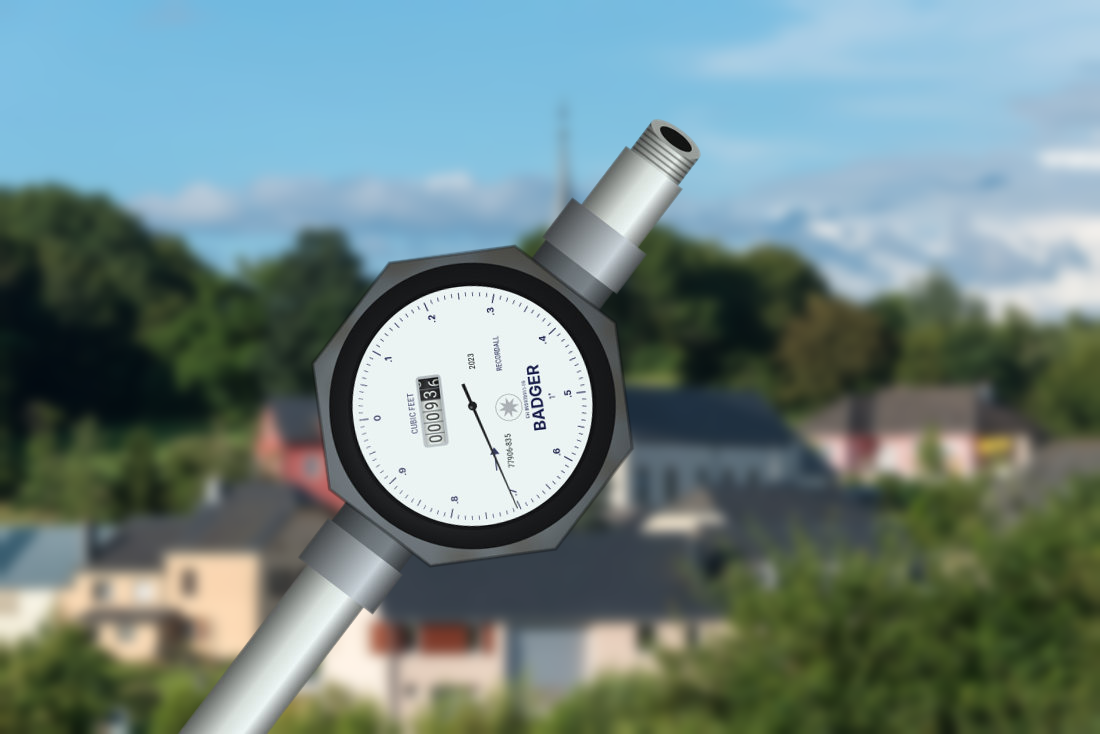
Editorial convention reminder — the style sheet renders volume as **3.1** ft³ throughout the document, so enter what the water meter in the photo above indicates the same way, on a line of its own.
**935.70** ft³
